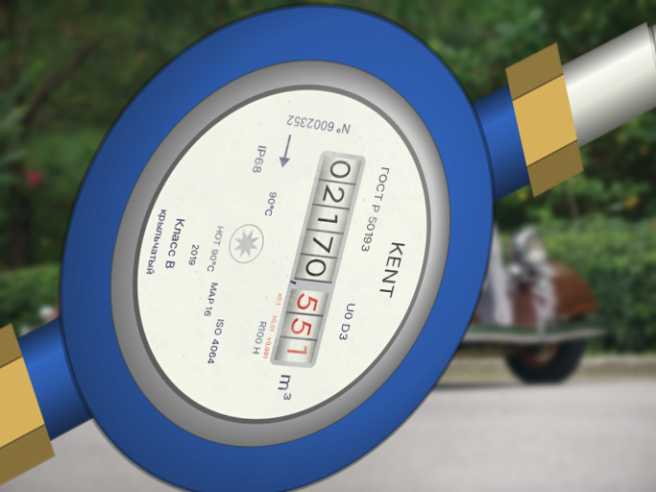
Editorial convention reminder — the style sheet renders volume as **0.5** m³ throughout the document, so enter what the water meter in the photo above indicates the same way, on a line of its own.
**2170.551** m³
